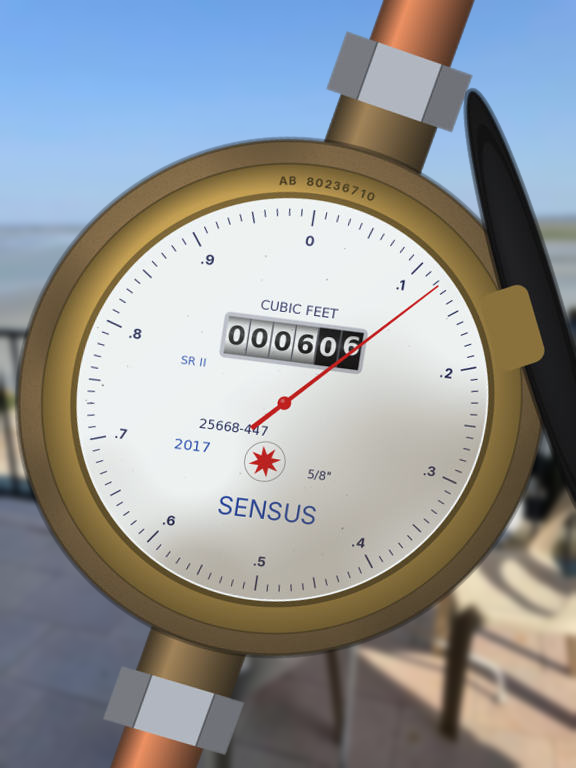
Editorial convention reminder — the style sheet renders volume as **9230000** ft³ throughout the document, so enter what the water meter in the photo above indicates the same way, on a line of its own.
**606.12** ft³
